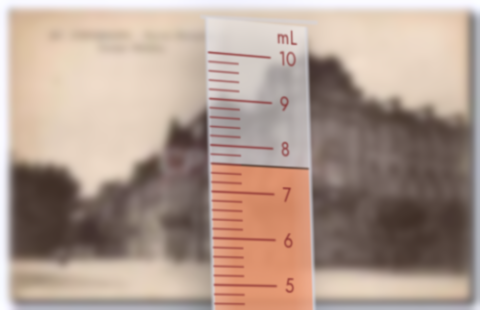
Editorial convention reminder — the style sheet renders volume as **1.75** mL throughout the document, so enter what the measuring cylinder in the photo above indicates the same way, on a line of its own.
**7.6** mL
